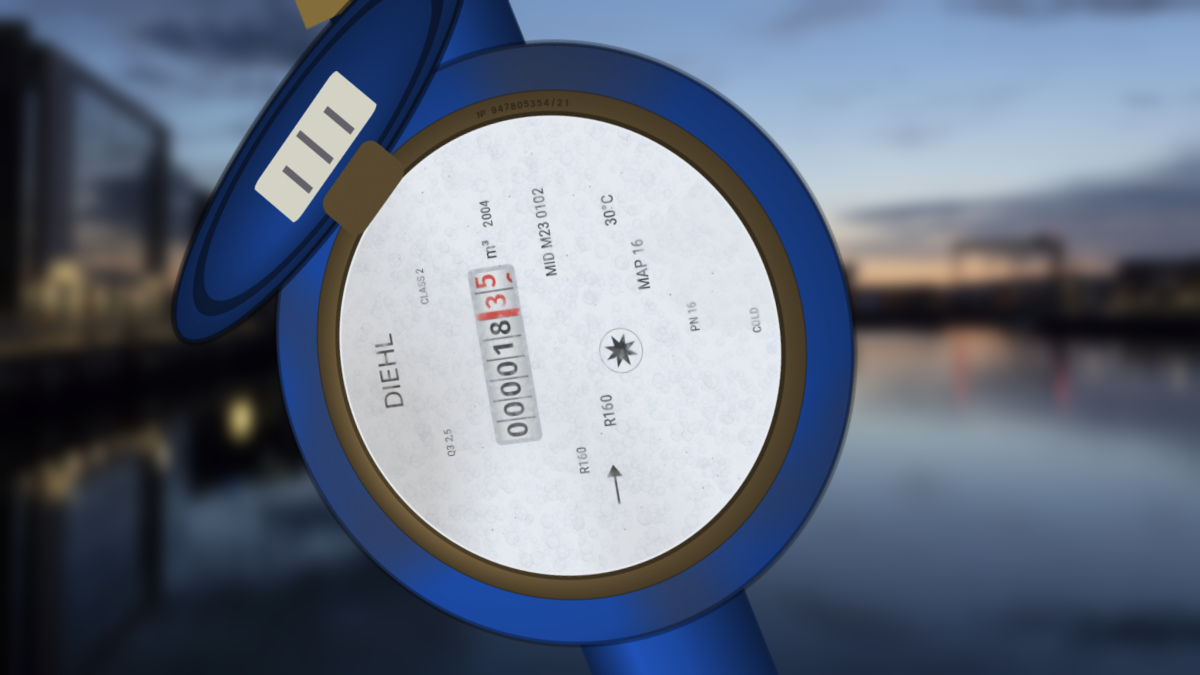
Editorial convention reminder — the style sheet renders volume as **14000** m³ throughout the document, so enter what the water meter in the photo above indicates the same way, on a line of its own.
**18.35** m³
